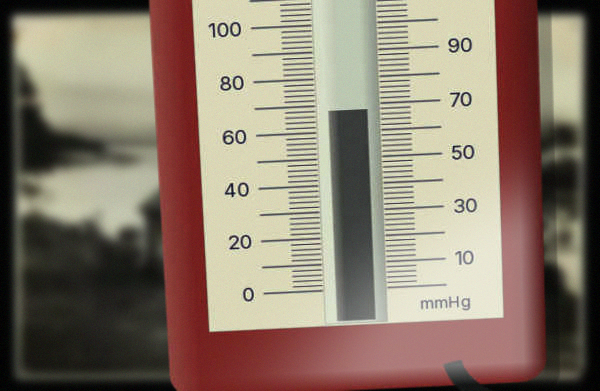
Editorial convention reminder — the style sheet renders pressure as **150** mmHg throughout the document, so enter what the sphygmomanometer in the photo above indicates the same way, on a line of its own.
**68** mmHg
